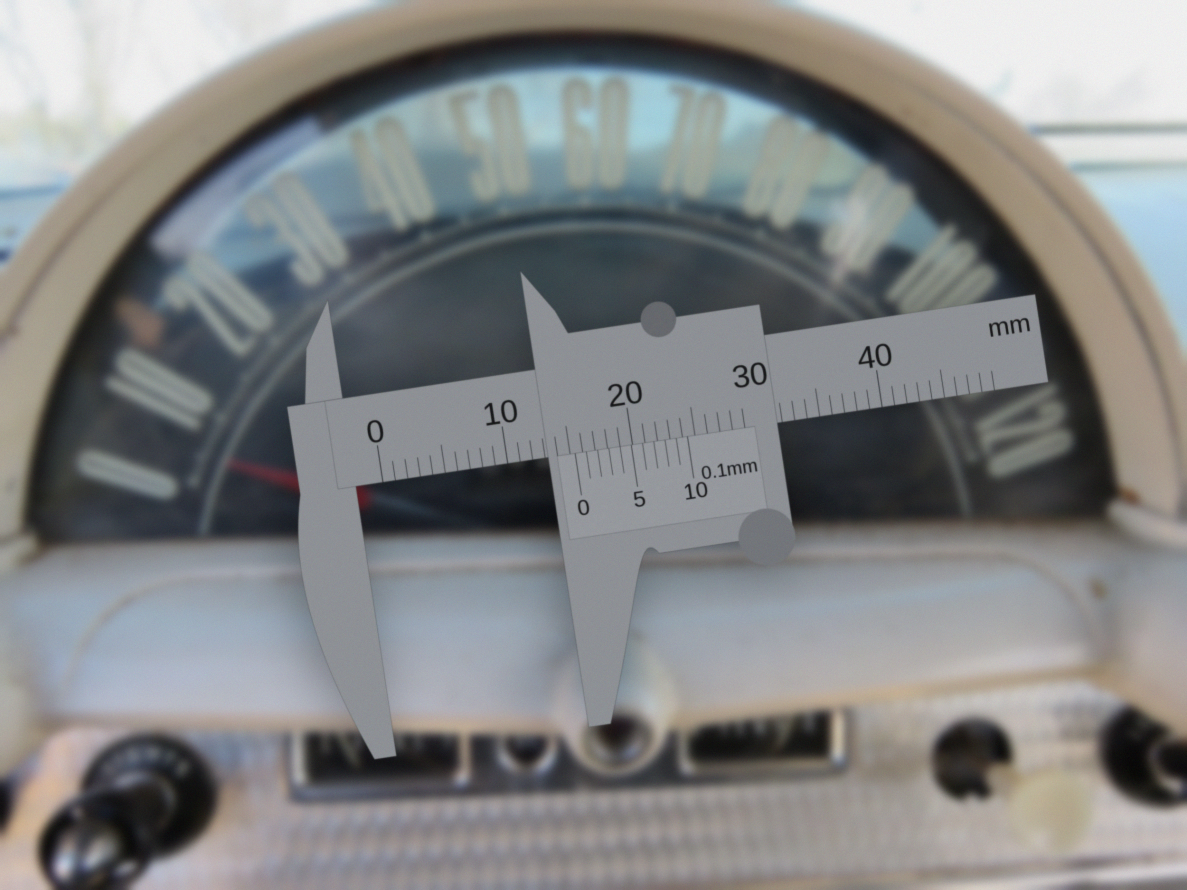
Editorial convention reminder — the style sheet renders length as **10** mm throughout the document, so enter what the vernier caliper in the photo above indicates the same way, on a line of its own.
**15.4** mm
